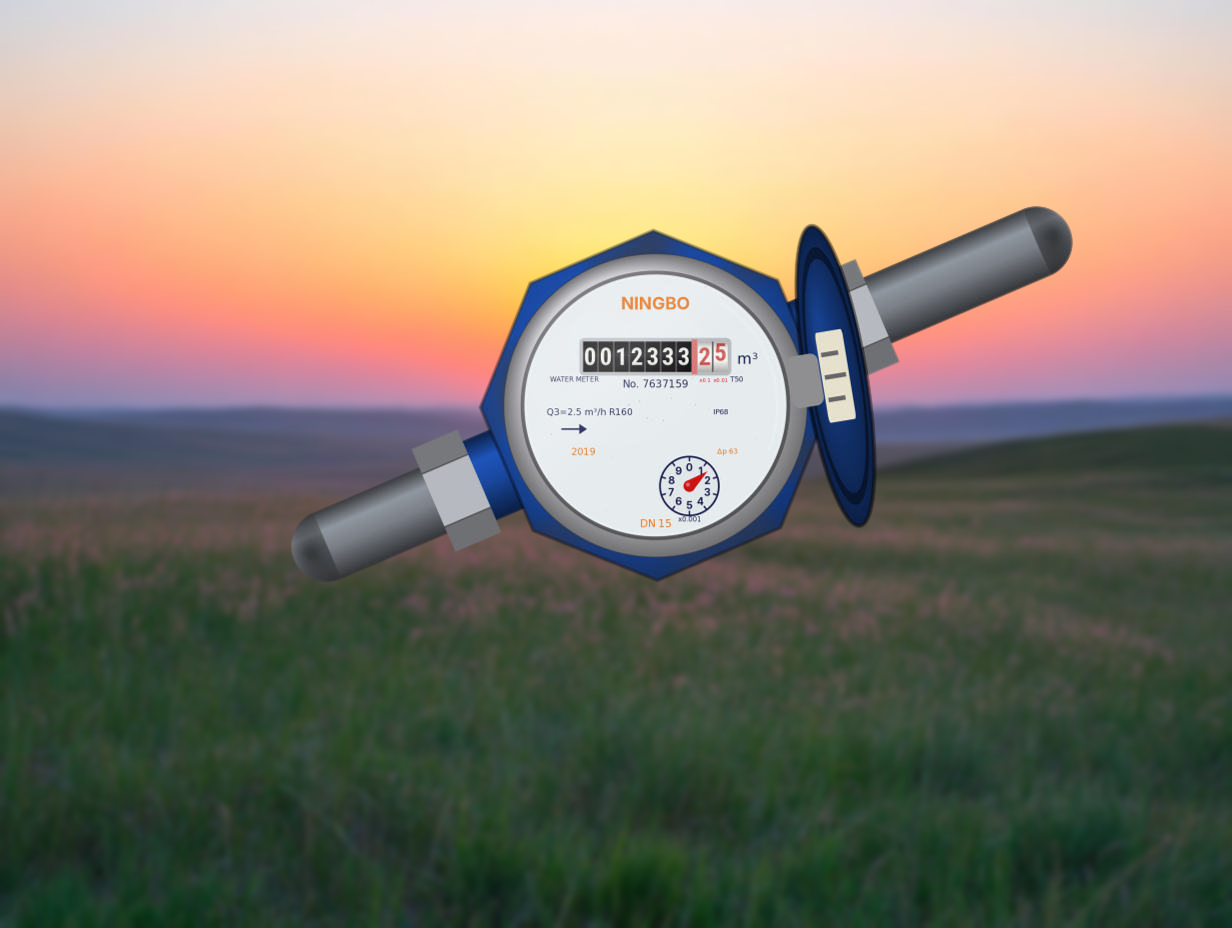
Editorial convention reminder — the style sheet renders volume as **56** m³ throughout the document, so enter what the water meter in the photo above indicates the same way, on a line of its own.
**12333.251** m³
